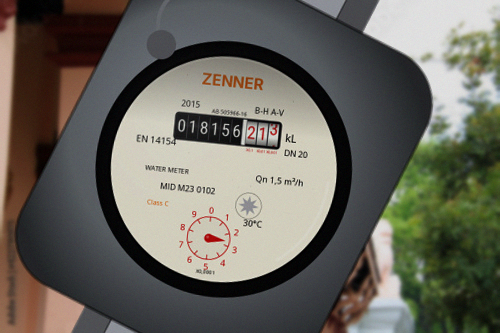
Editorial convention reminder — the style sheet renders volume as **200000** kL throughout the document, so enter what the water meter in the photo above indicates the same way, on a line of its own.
**18156.2132** kL
